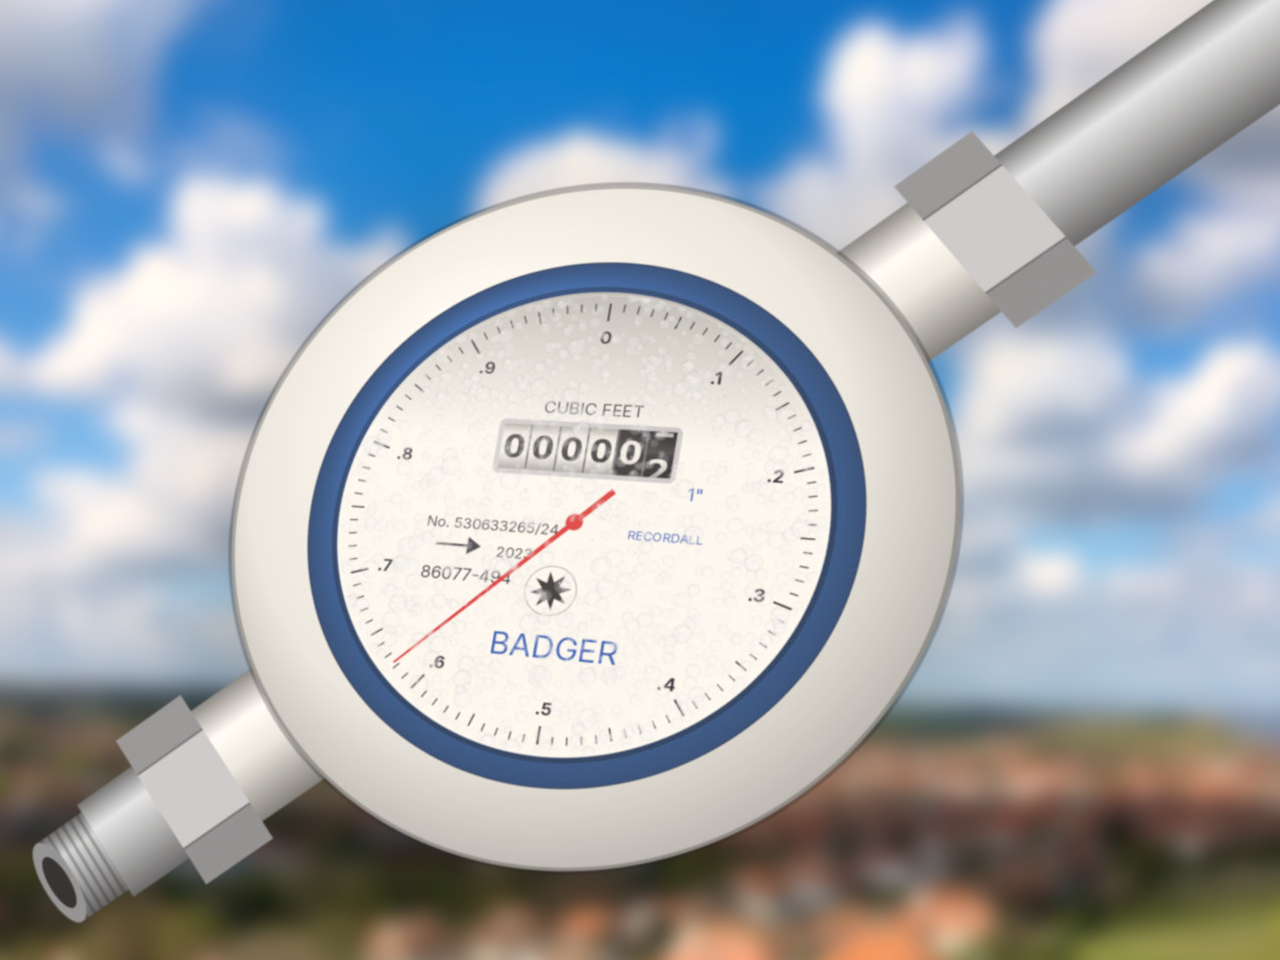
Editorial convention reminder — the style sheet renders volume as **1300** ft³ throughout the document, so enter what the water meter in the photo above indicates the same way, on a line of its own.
**1.62** ft³
